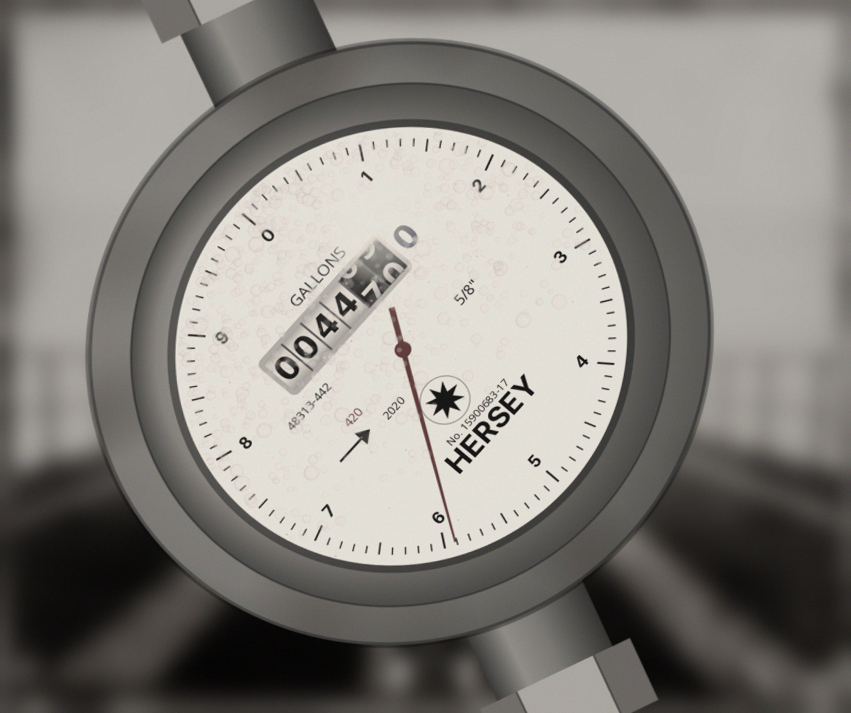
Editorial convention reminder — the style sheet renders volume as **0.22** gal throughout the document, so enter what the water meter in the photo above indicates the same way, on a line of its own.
**44695.9** gal
